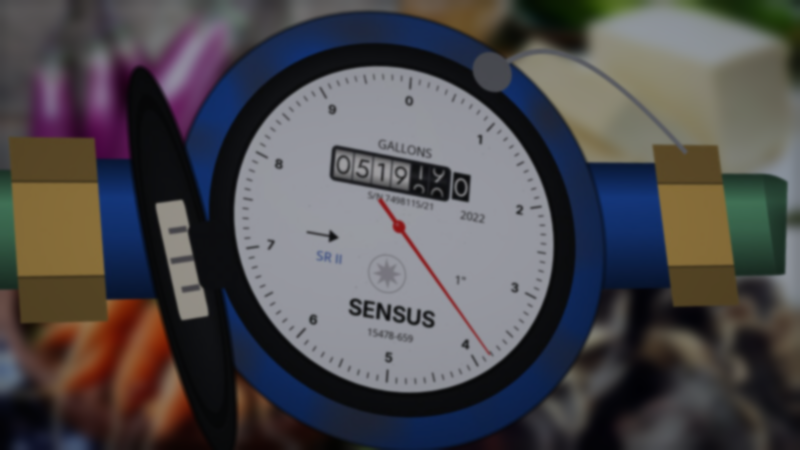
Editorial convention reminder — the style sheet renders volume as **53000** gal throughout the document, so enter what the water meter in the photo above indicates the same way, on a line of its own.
**519193.8** gal
